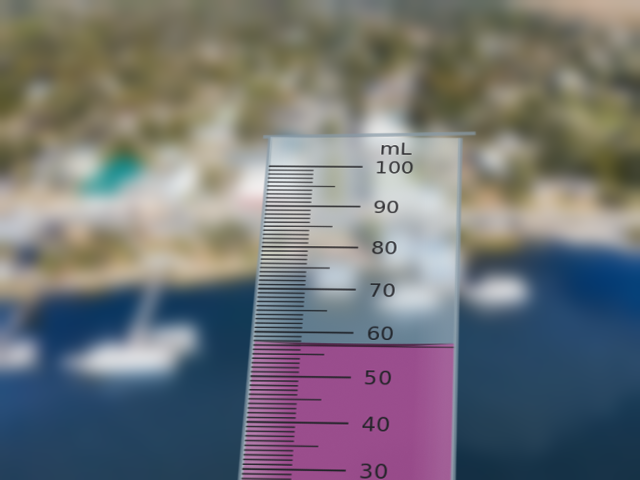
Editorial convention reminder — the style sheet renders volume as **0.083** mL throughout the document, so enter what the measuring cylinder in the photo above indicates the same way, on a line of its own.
**57** mL
